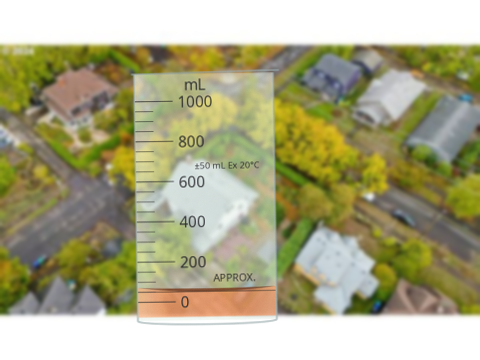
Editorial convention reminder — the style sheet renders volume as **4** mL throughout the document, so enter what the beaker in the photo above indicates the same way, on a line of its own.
**50** mL
